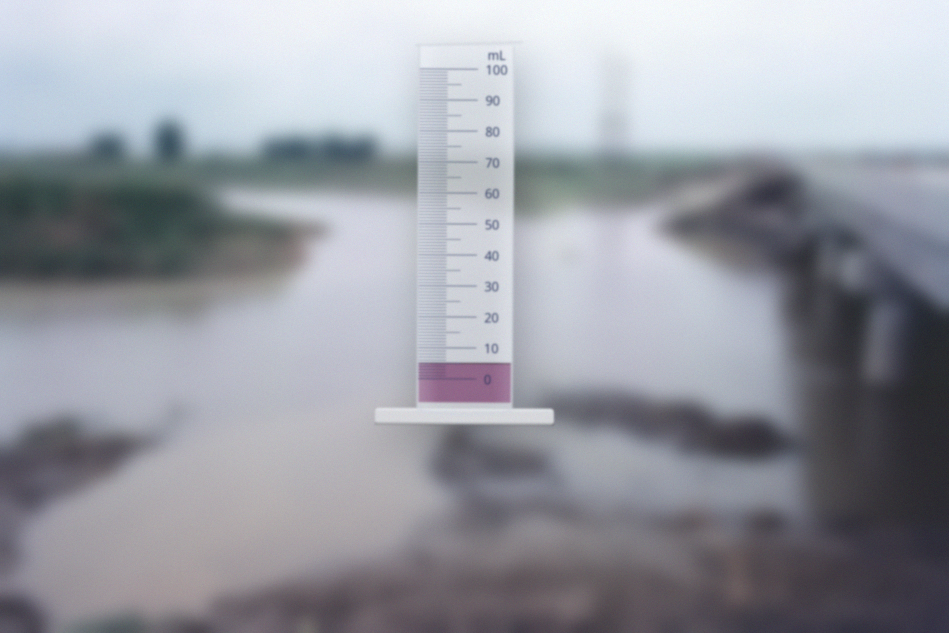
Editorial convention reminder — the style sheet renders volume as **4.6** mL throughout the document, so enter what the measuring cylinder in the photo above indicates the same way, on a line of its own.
**5** mL
